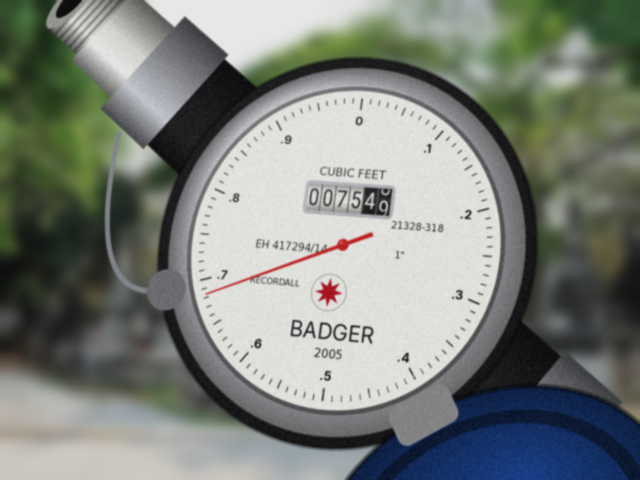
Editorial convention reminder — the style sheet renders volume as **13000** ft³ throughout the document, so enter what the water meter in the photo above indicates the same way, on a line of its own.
**7548.68** ft³
